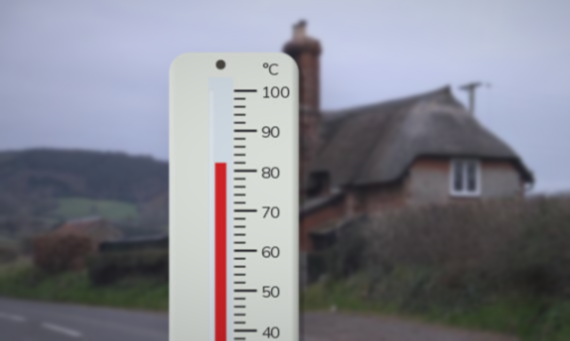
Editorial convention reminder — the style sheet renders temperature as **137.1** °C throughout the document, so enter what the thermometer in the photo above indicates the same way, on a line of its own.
**82** °C
